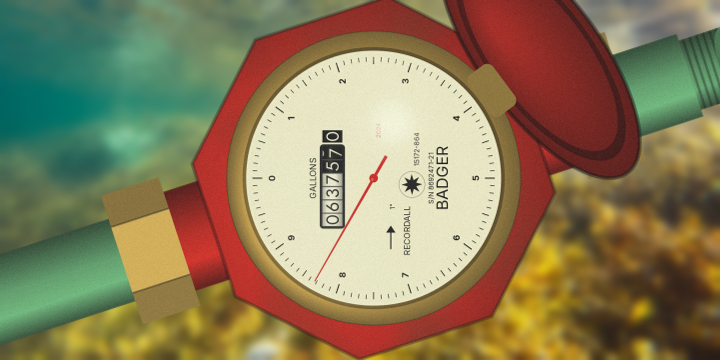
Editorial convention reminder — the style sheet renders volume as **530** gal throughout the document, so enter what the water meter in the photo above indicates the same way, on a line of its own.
**637568.3** gal
